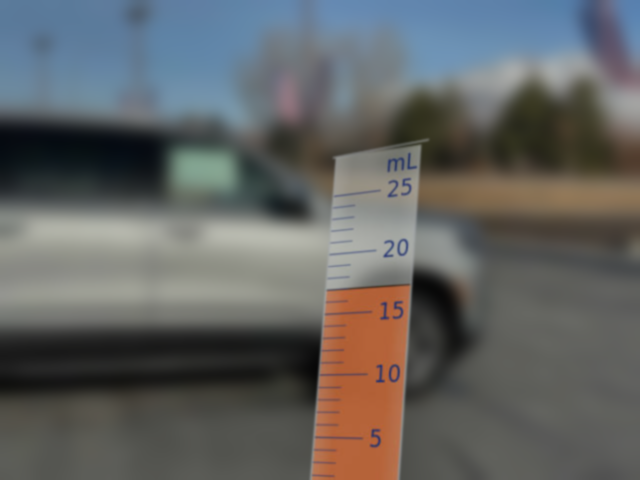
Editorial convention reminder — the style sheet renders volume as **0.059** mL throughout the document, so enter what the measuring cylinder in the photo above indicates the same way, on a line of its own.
**17** mL
